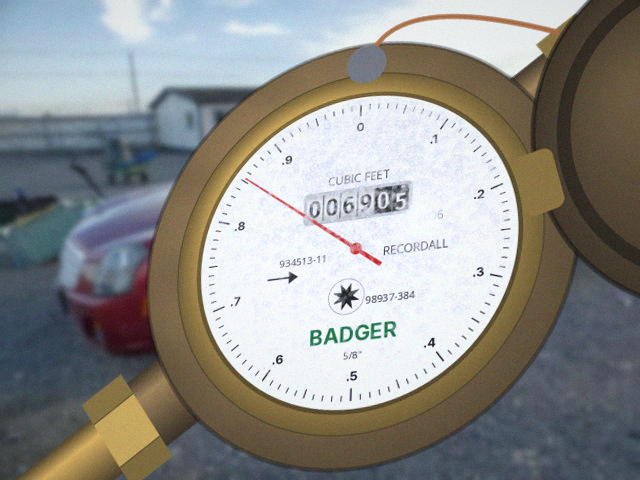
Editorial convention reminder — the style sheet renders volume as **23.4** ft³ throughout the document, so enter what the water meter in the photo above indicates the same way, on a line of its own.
**6904.85** ft³
